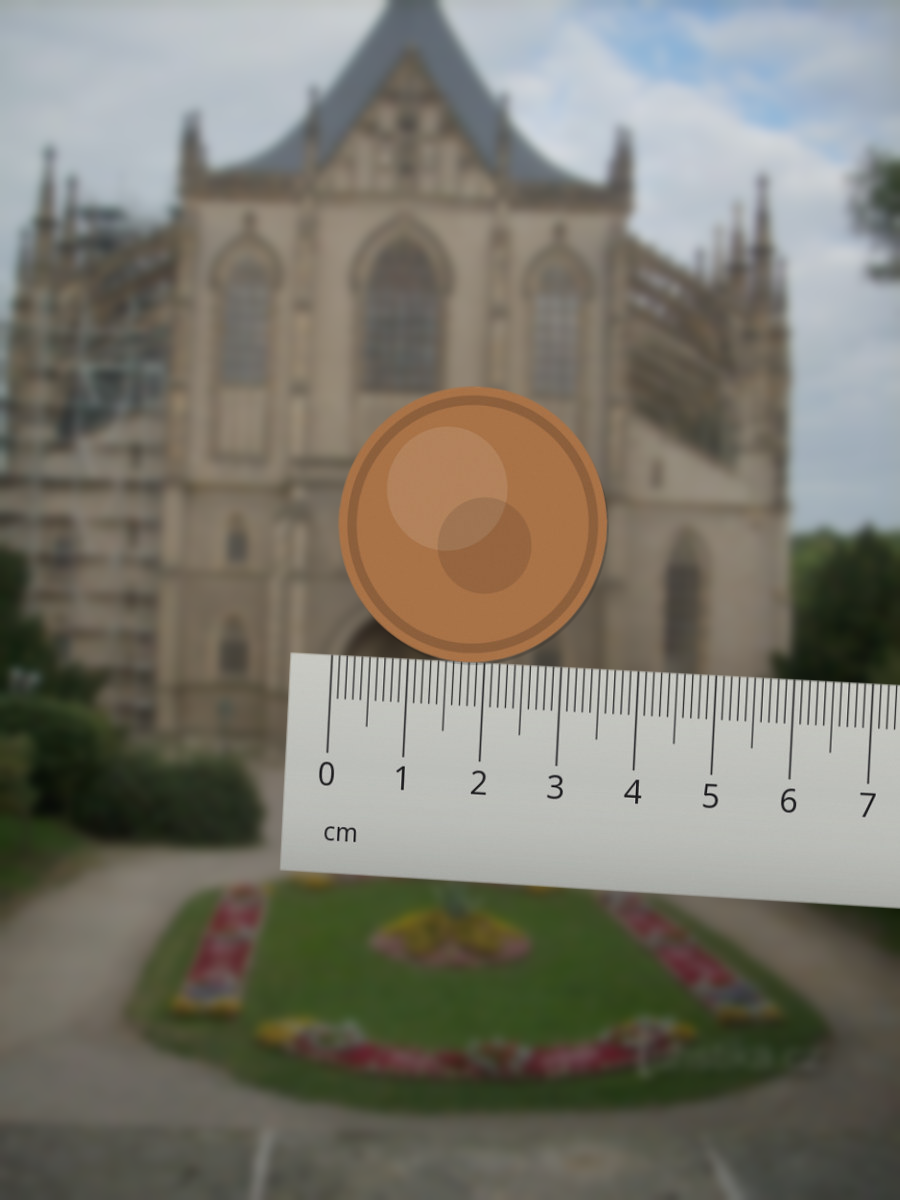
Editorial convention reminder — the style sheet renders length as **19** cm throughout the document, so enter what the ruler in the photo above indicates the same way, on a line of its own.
**3.5** cm
